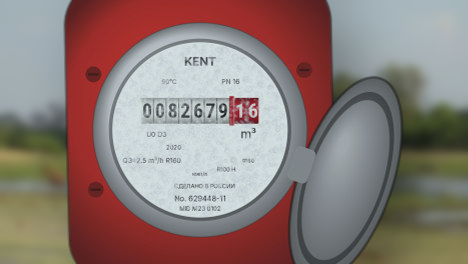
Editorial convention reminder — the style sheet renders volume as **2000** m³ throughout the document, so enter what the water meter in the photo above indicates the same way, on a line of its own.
**82679.16** m³
